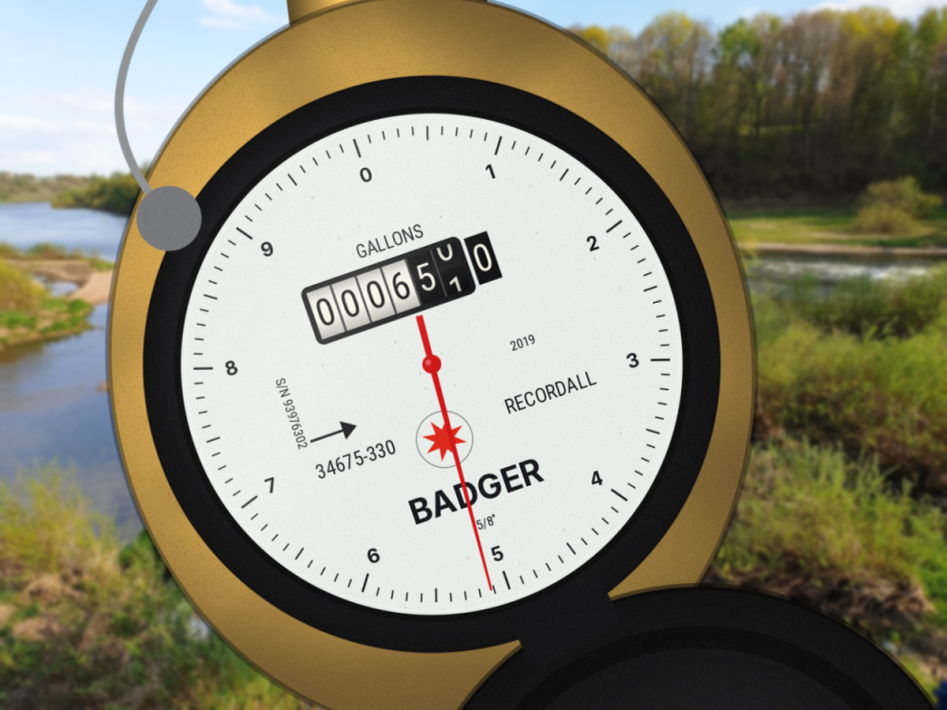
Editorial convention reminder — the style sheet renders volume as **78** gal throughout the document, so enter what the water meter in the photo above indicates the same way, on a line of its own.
**6505.1** gal
